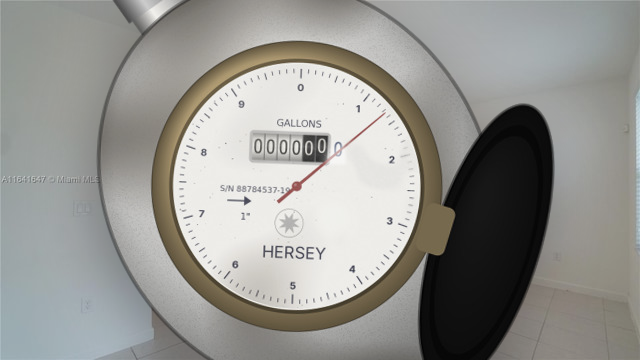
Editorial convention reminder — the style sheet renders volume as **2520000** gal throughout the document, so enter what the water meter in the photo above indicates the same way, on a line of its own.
**1.3** gal
